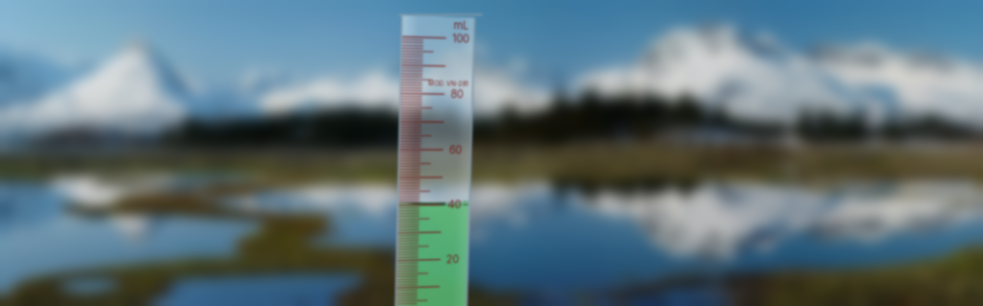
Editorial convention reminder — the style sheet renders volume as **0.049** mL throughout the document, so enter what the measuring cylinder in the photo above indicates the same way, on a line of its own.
**40** mL
